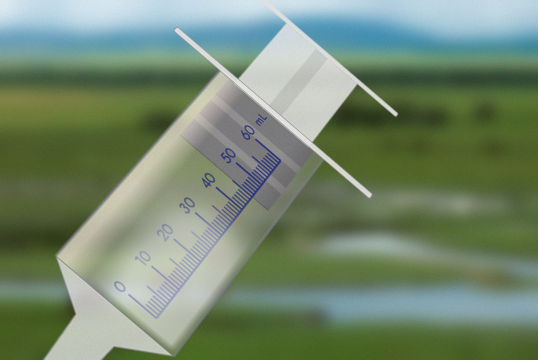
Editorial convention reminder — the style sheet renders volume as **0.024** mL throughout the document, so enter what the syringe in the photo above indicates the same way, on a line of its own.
**45** mL
